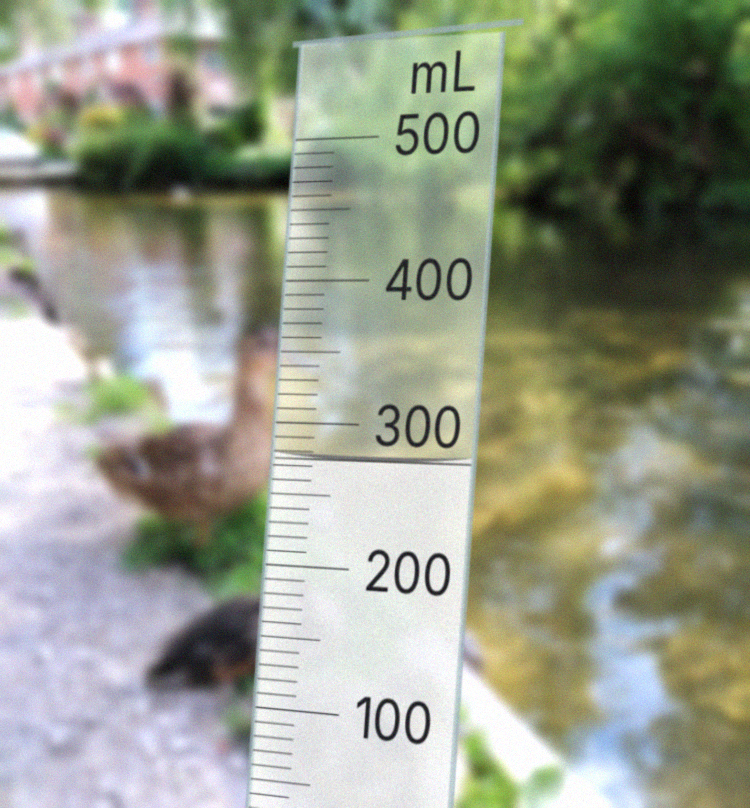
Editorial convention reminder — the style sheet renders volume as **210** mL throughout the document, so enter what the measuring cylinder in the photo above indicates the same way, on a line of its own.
**275** mL
